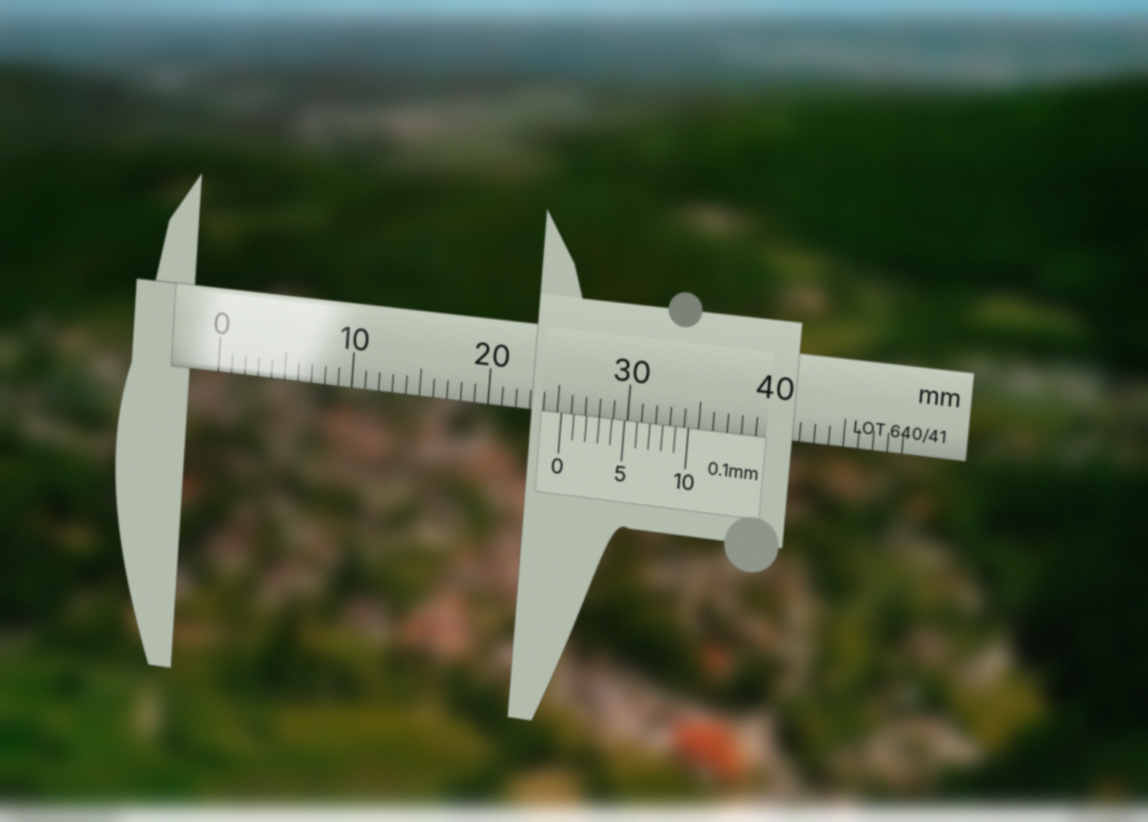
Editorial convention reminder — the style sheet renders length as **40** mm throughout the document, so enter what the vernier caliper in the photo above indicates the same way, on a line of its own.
**25.3** mm
